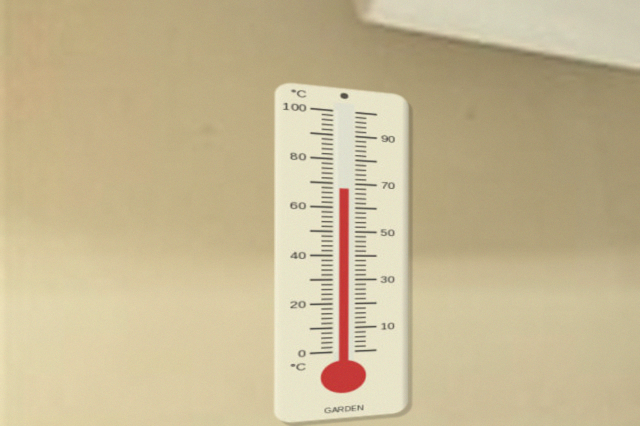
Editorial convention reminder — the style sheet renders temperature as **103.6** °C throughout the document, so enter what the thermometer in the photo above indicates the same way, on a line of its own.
**68** °C
